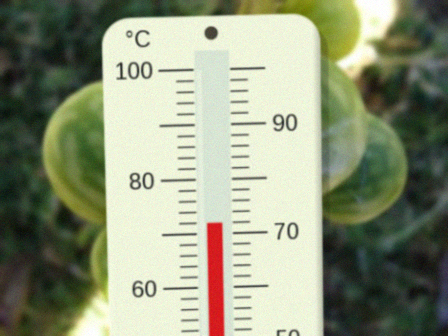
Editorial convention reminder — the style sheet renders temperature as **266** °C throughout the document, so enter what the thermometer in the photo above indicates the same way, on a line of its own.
**72** °C
